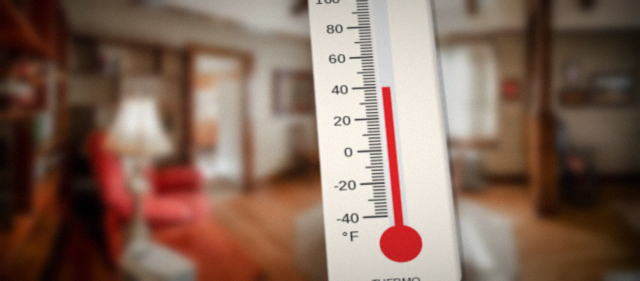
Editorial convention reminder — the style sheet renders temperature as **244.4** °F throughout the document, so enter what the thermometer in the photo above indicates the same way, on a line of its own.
**40** °F
